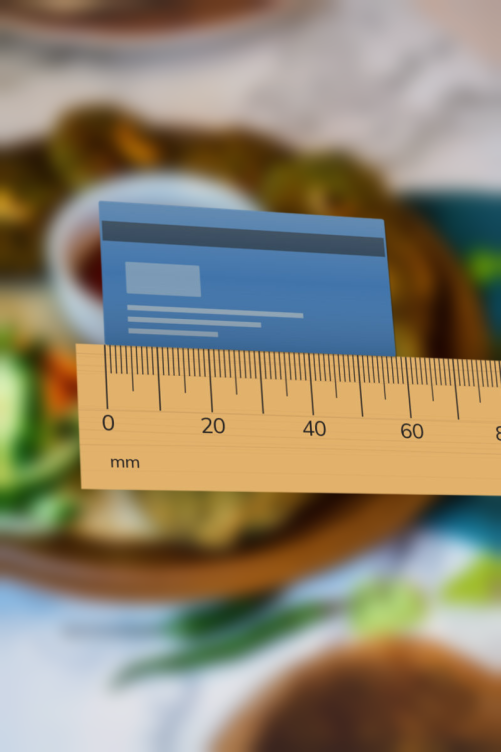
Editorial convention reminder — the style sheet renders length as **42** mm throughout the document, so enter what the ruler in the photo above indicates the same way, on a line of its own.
**58** mm
